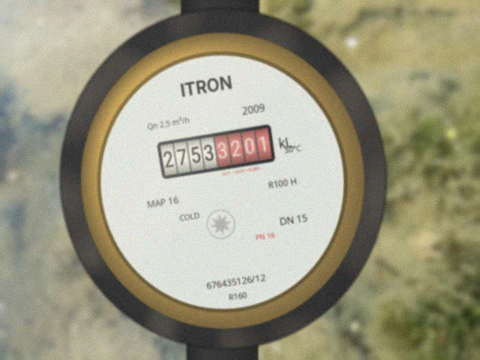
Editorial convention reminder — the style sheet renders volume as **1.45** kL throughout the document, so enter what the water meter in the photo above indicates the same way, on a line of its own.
**2753.3201** kL
